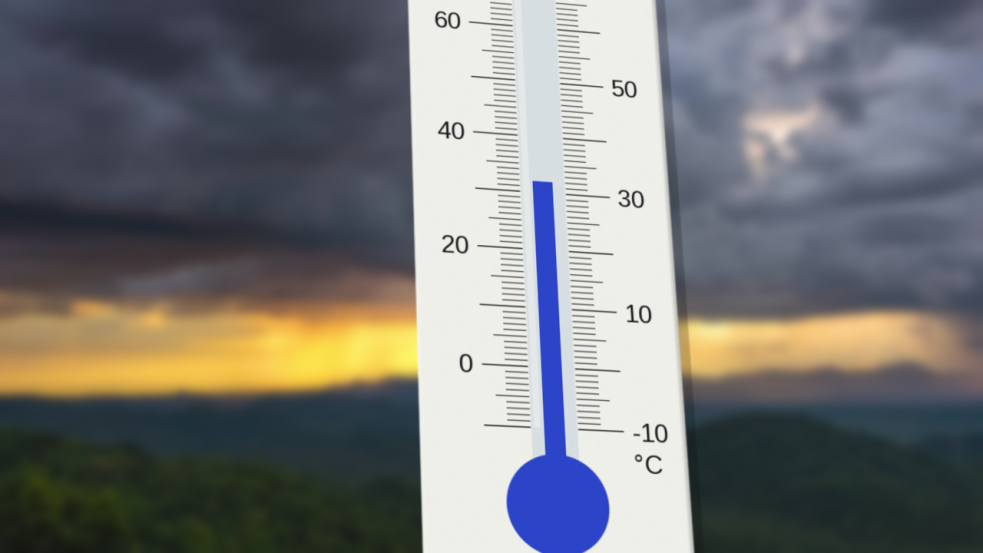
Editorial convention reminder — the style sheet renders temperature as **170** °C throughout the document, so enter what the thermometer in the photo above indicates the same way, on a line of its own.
**32** °C
